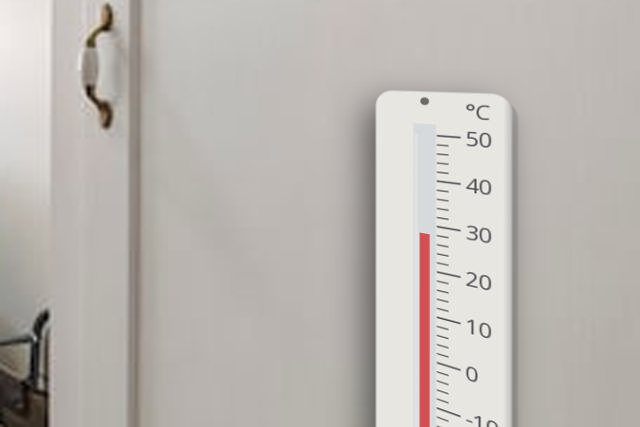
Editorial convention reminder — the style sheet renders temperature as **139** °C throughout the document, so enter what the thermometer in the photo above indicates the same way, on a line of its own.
**28** °C
